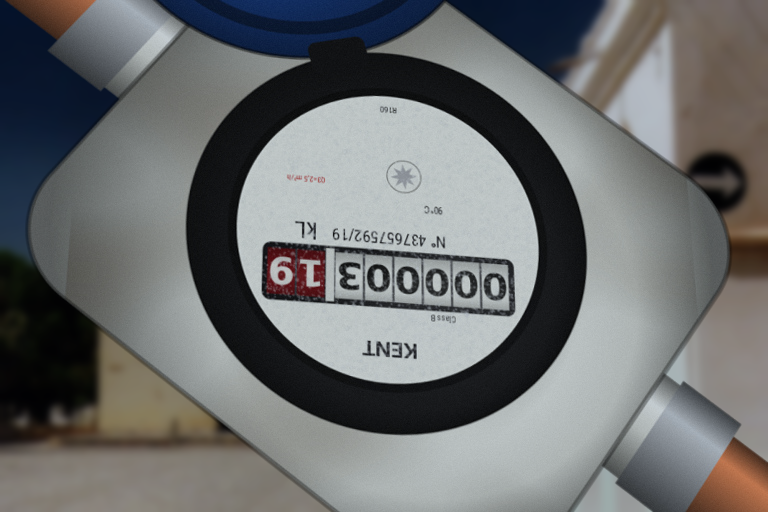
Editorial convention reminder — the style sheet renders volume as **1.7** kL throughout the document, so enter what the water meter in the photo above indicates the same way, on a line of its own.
**3.19** kL
